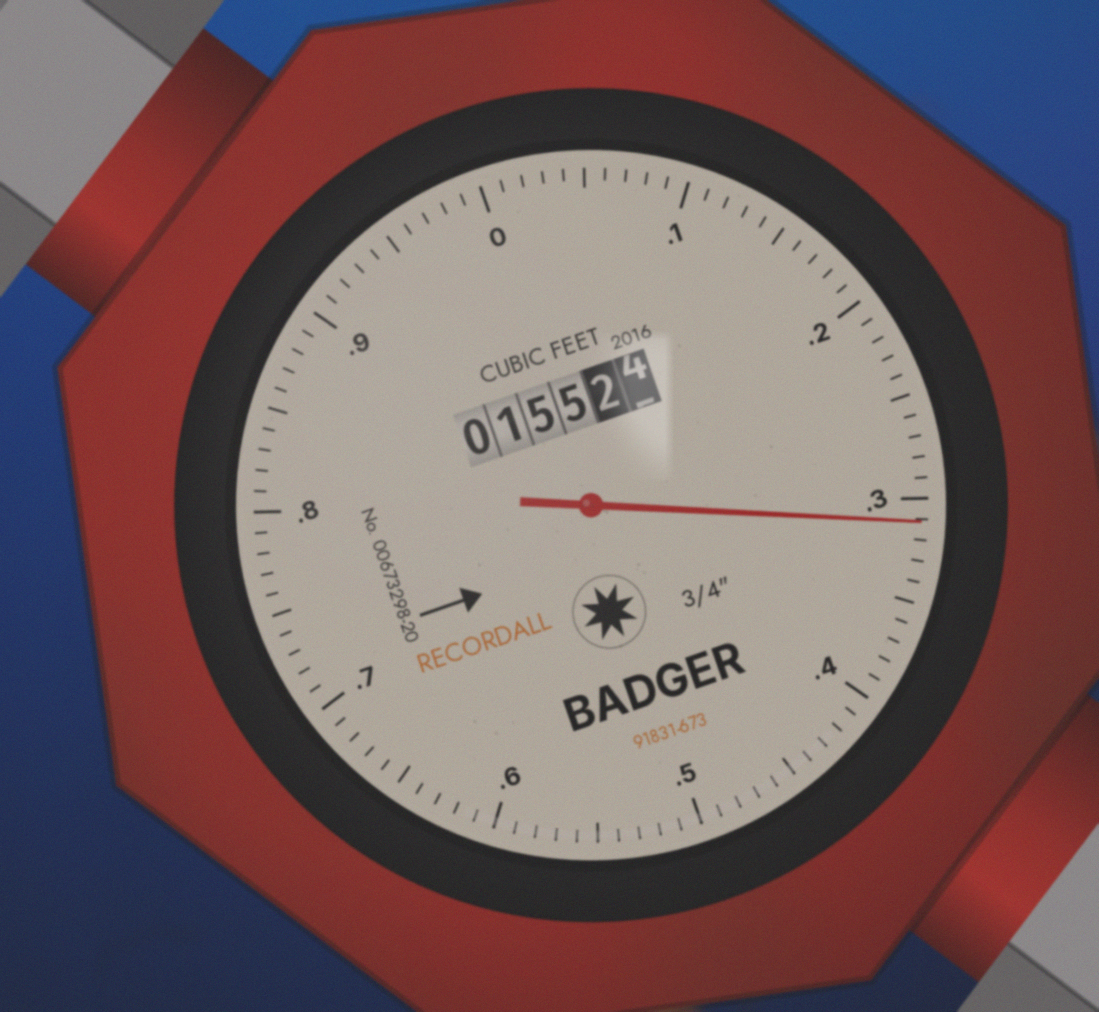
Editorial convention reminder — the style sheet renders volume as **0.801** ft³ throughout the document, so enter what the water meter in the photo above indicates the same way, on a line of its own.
**15524.31** ft³
